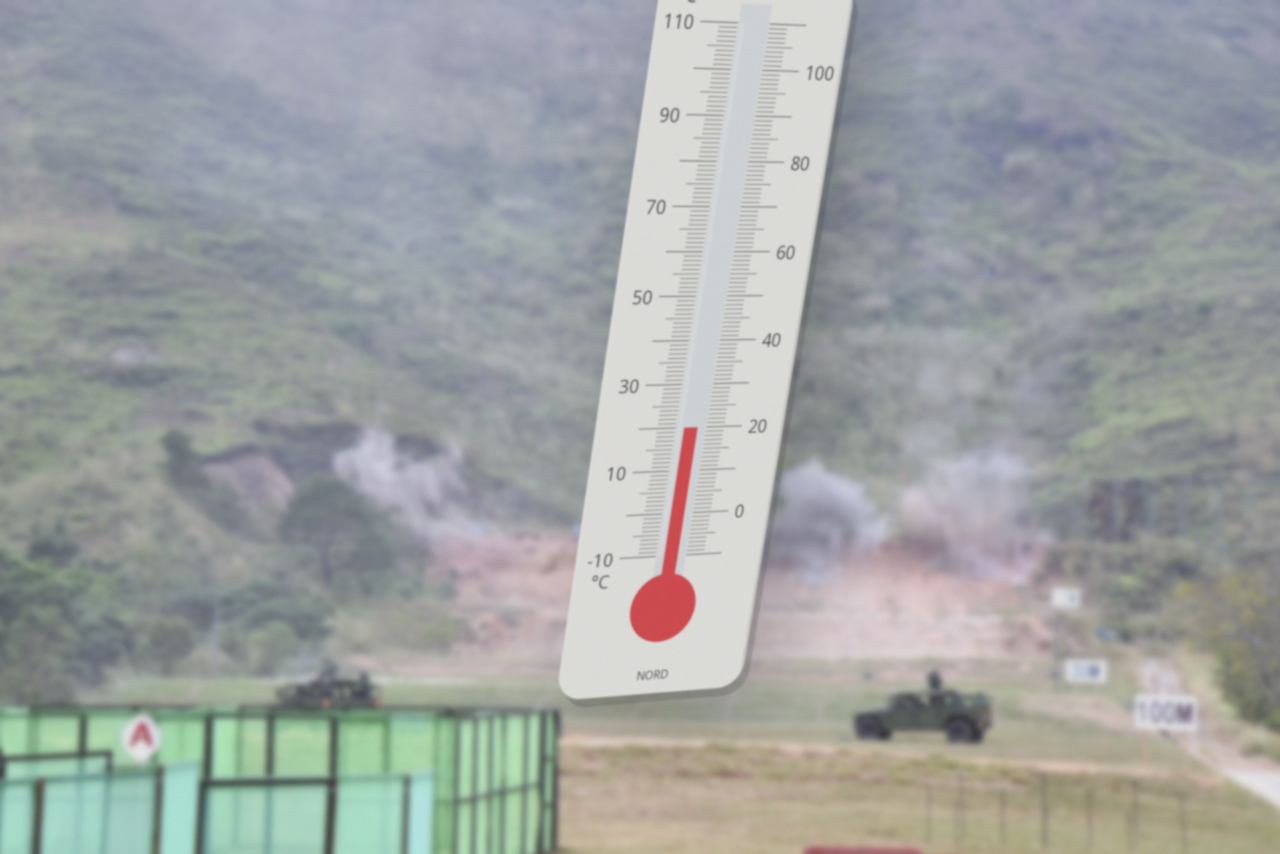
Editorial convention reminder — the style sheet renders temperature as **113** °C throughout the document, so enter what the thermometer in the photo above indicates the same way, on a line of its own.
**20** °C
